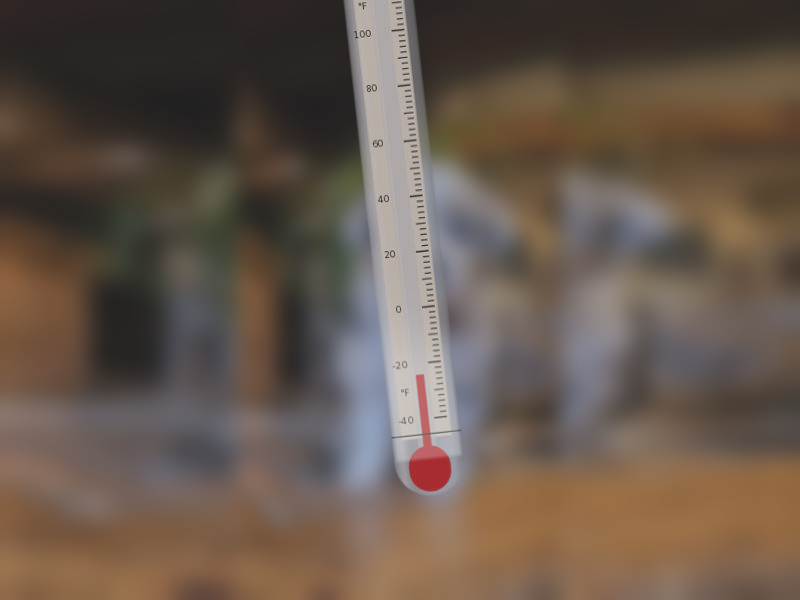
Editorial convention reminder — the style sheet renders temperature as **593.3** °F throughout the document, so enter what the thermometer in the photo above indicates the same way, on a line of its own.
**-24** °F
